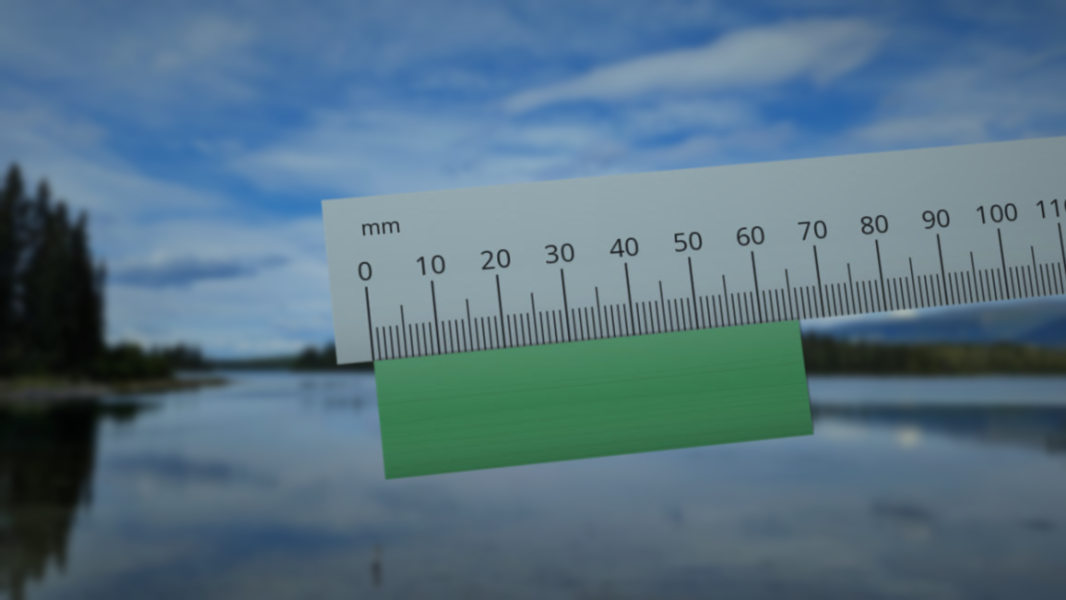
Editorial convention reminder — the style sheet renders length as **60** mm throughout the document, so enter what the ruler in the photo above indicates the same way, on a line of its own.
**66** mm
